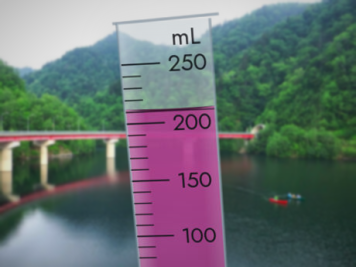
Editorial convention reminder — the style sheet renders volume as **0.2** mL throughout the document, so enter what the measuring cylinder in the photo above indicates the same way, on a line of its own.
**210** mL
